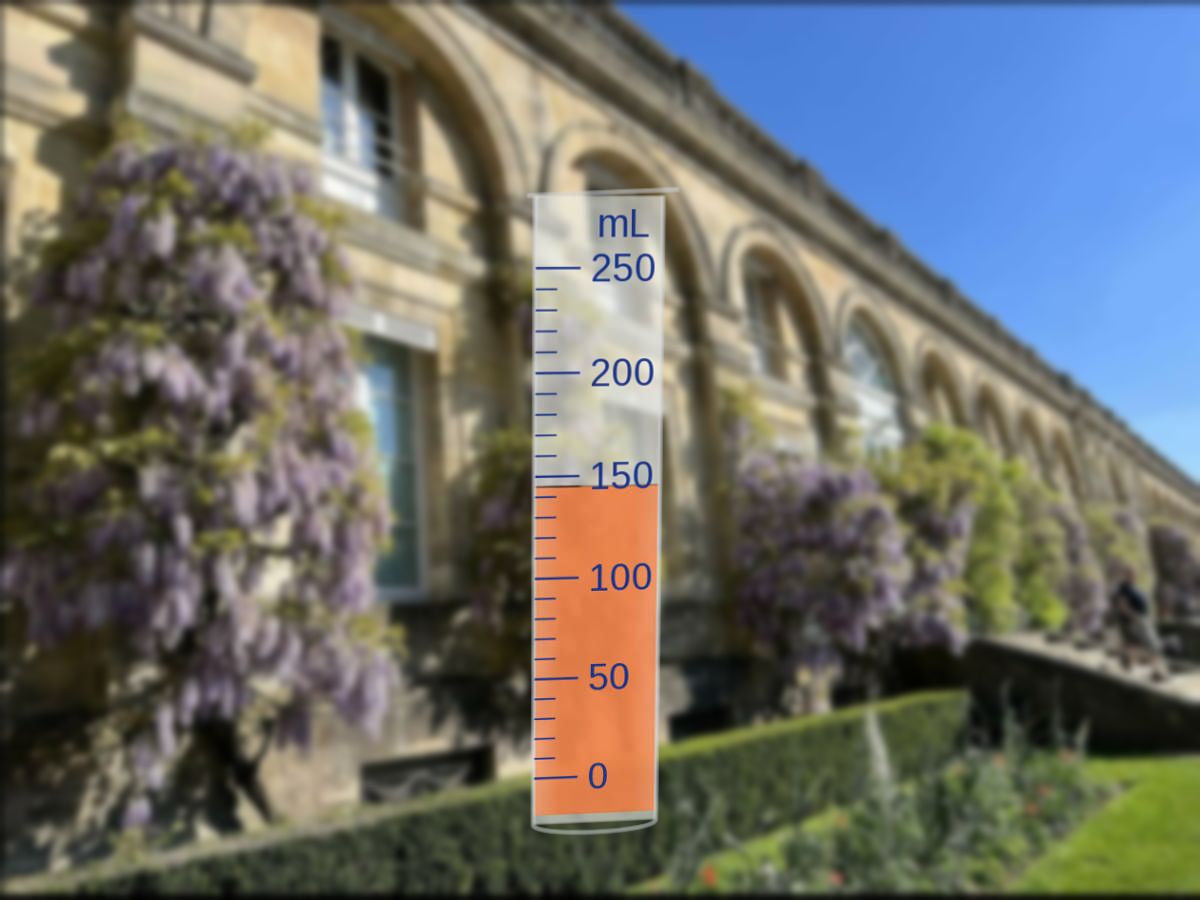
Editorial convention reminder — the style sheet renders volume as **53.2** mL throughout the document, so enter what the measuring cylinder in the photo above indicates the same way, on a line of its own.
**145** mL
